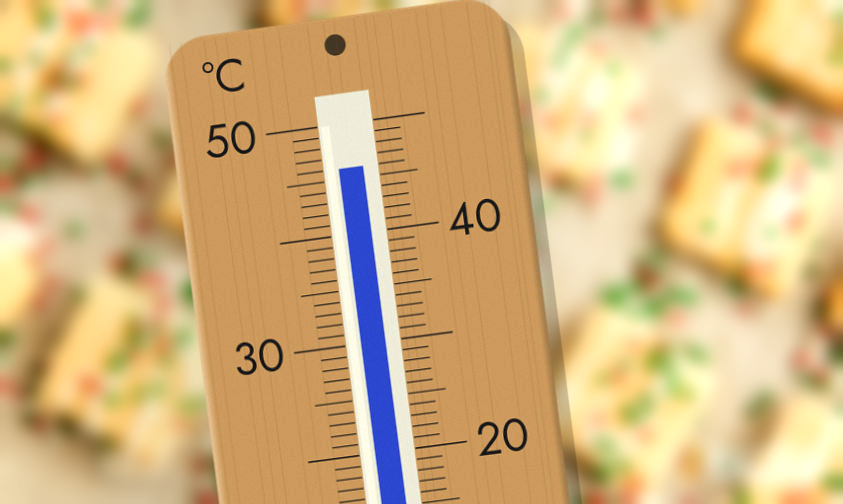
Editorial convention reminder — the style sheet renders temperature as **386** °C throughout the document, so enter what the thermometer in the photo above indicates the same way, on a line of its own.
**46** °C
